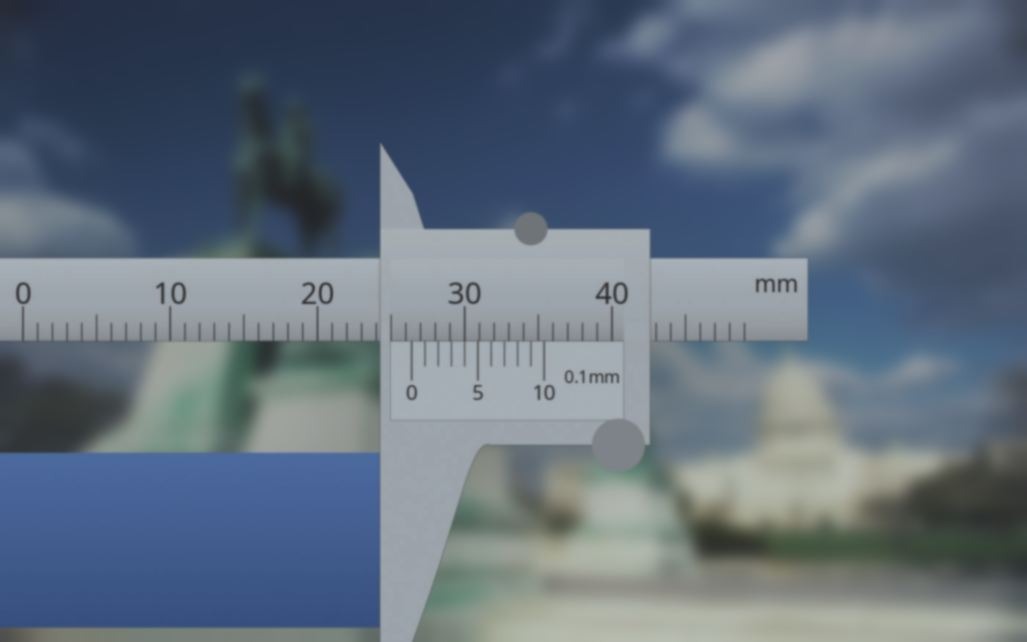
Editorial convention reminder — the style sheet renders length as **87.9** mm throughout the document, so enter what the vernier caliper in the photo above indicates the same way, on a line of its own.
**26.4** mm
